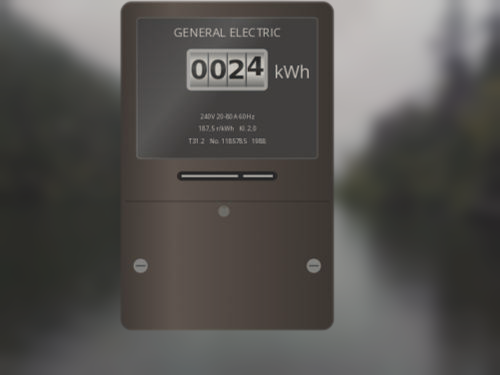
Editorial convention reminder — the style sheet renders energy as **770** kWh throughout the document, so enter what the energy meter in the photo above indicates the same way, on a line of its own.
**24** kWh
